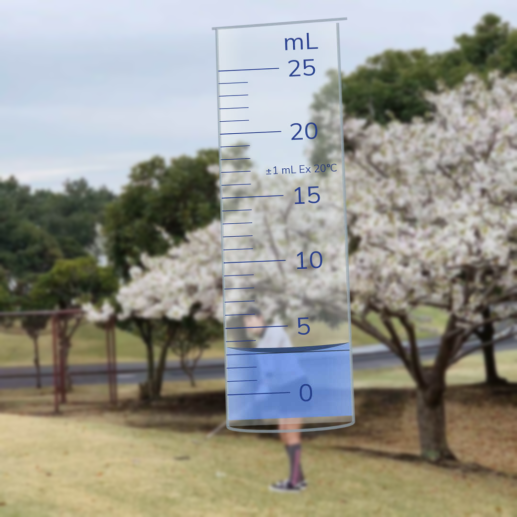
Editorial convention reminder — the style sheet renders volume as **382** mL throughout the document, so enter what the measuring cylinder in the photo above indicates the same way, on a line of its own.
**3** mL
